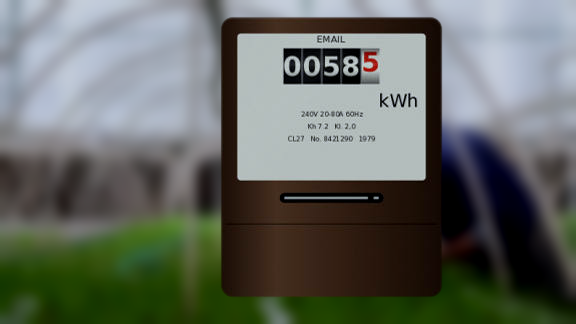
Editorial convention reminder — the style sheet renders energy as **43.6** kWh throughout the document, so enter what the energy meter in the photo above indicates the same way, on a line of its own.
**58.5** kWh
